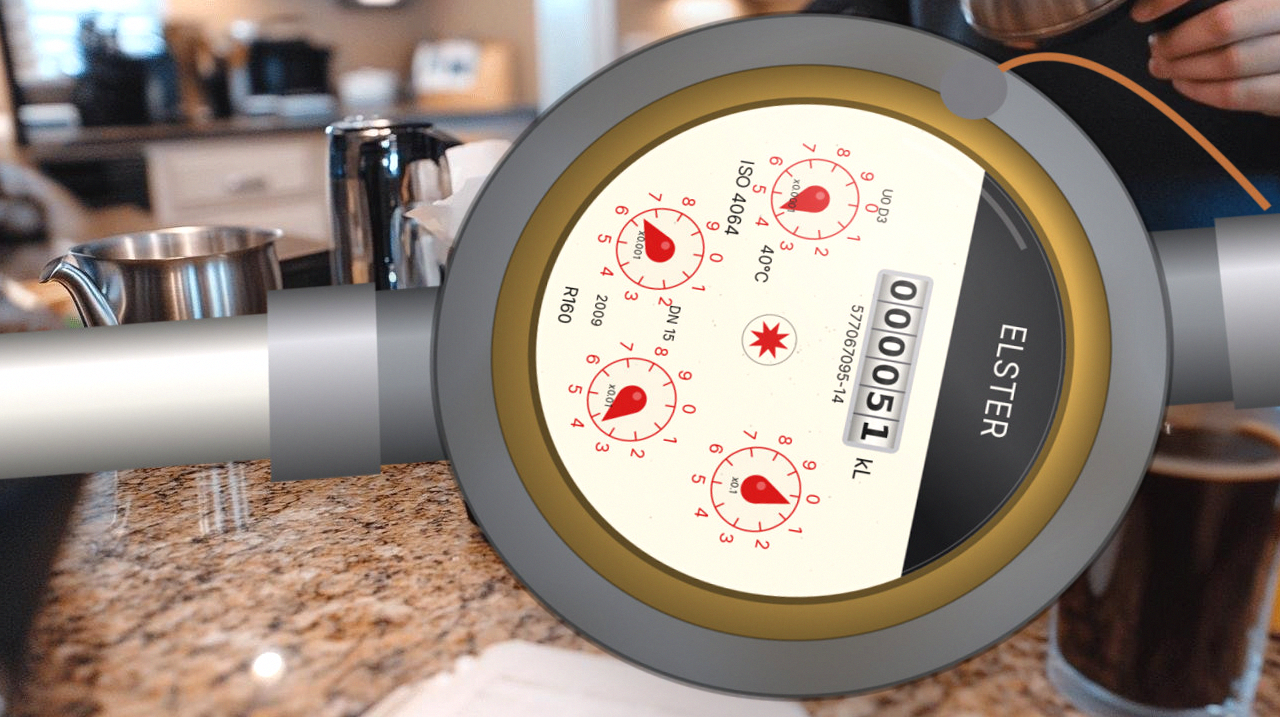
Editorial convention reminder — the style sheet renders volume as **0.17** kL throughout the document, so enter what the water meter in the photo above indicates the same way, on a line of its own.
**51.0364** kL
